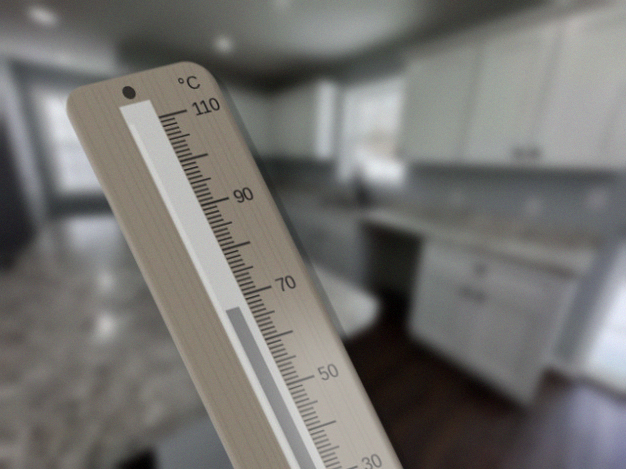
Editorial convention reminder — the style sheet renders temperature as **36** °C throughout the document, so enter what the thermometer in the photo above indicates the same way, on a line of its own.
**68** °C
